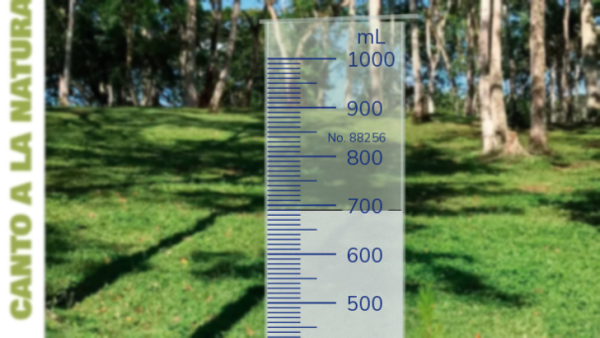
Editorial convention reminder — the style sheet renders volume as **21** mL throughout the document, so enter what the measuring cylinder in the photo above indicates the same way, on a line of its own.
**690** mL
